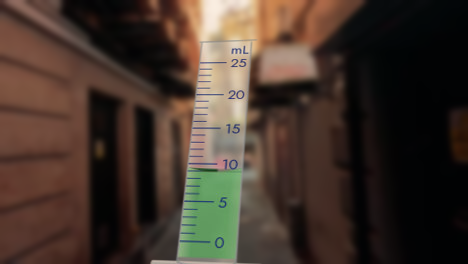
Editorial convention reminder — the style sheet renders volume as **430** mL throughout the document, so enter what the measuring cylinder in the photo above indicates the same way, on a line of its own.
**9** mL
